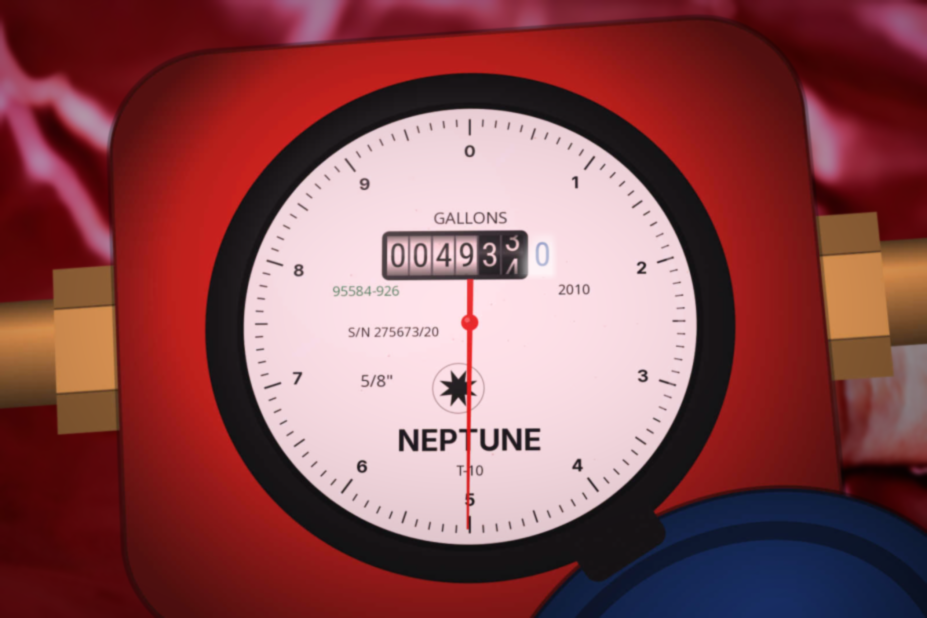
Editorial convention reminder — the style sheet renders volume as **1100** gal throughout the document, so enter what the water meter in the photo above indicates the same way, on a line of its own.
**49335.0** gal
